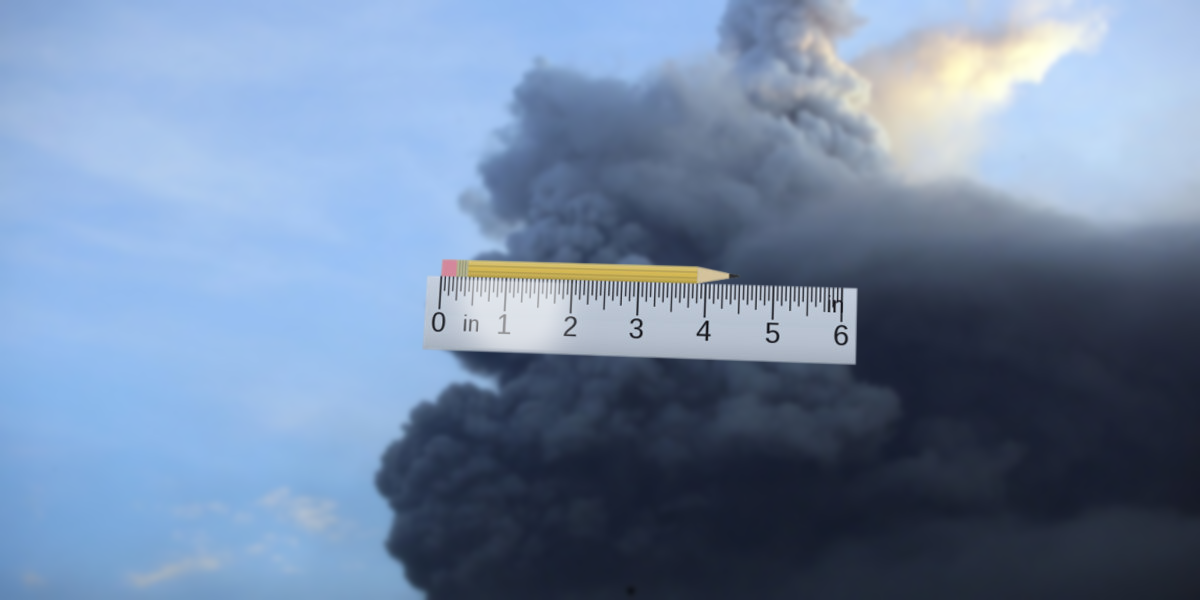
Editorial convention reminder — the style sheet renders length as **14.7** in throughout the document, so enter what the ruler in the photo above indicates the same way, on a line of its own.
**4.5** in
